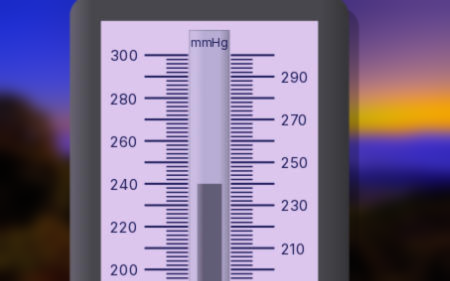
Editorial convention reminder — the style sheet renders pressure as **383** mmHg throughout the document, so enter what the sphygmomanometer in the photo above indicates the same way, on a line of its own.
**240** mmHg
